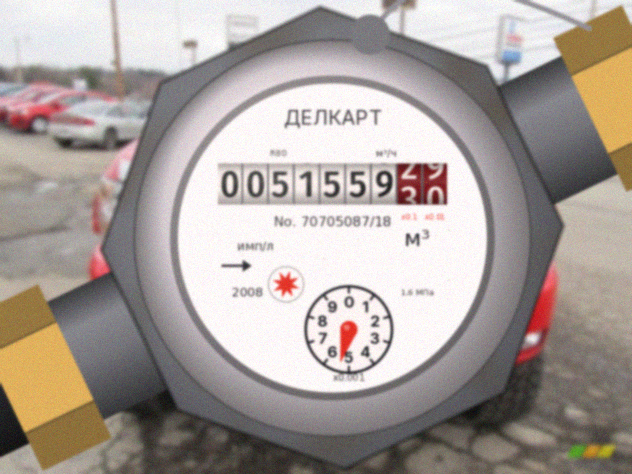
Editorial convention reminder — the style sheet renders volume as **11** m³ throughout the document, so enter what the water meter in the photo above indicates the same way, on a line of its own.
**51559.295** m³
